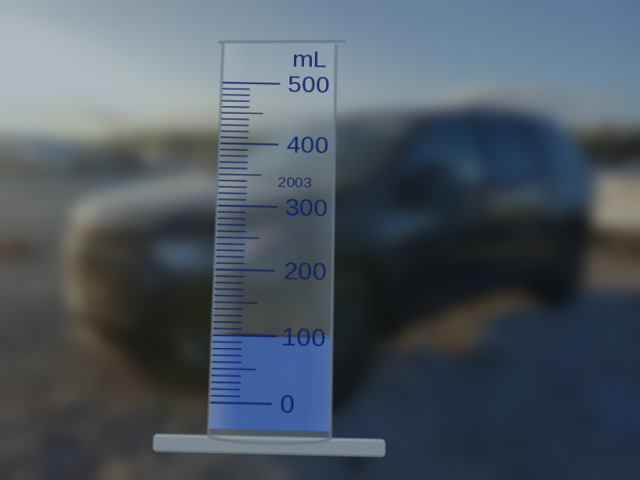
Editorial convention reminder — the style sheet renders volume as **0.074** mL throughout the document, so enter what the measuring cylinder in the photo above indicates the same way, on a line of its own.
**100** mL
